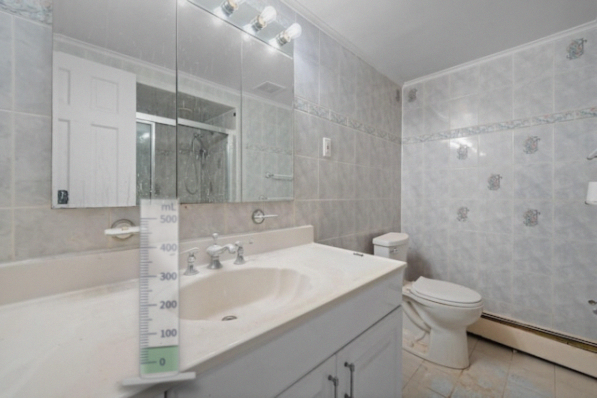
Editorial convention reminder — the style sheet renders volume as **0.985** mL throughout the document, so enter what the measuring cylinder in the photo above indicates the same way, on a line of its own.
**50** mL
